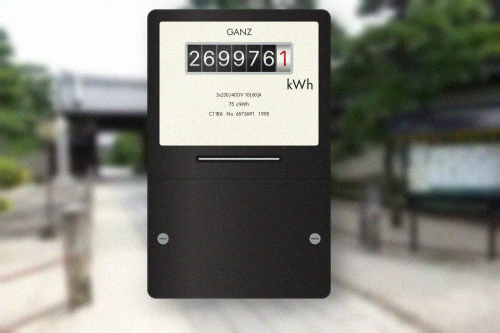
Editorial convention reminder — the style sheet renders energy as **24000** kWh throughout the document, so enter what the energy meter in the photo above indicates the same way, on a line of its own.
**269976.1** kWh
